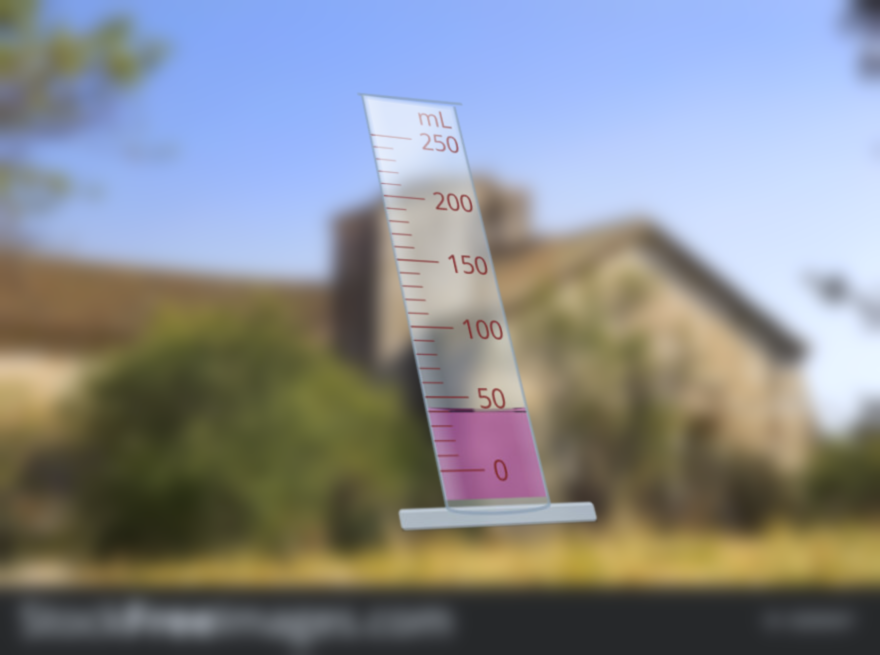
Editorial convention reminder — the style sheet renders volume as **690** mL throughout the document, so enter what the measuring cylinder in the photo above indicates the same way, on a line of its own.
**40** mL
